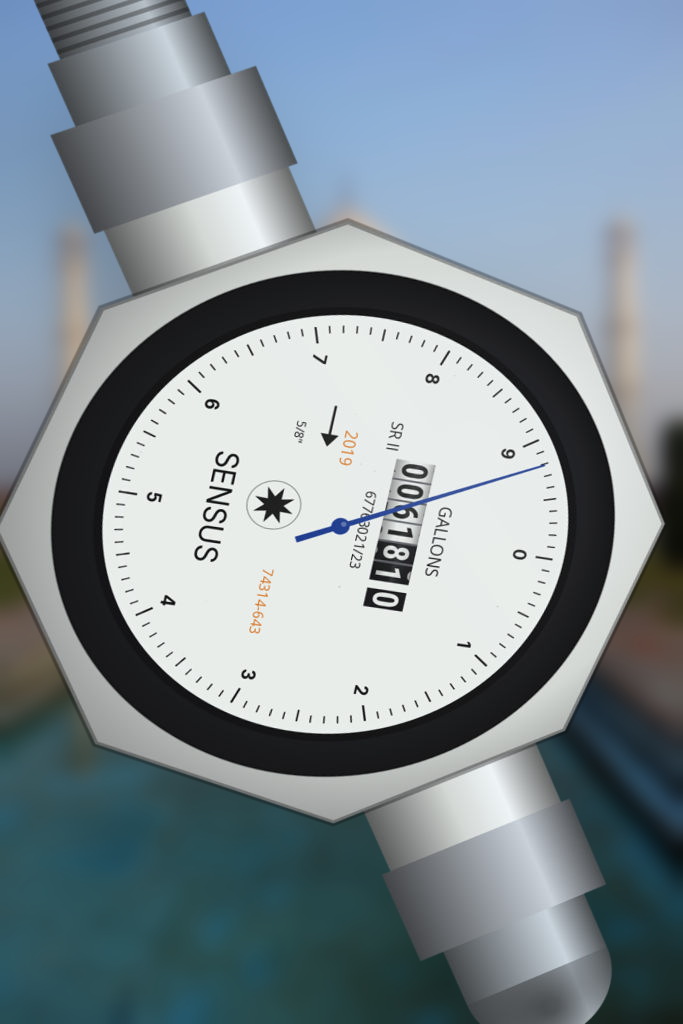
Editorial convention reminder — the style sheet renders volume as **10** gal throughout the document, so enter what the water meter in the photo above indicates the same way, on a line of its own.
**61809.2** gal
